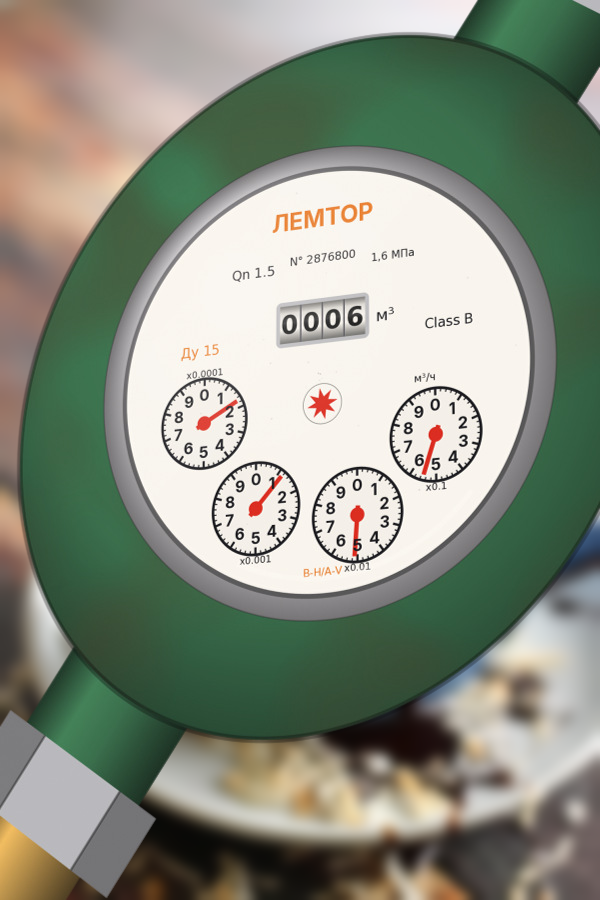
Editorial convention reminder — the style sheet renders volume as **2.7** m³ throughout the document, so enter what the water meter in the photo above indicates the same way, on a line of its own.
**6.5511** m³
